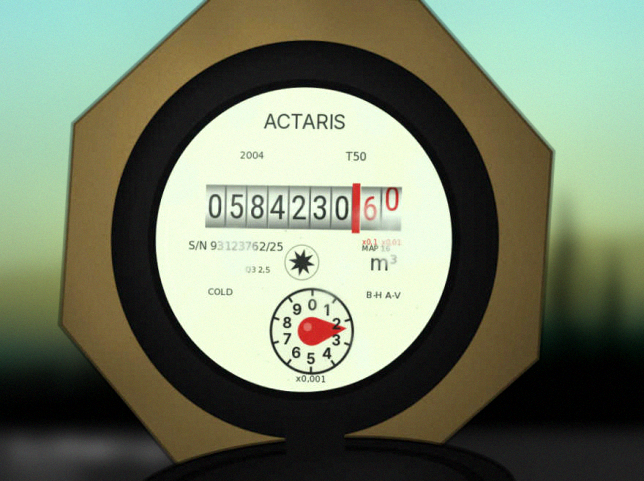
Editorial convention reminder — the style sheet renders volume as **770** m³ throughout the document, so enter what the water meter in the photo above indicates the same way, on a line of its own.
**584230.602** m³
